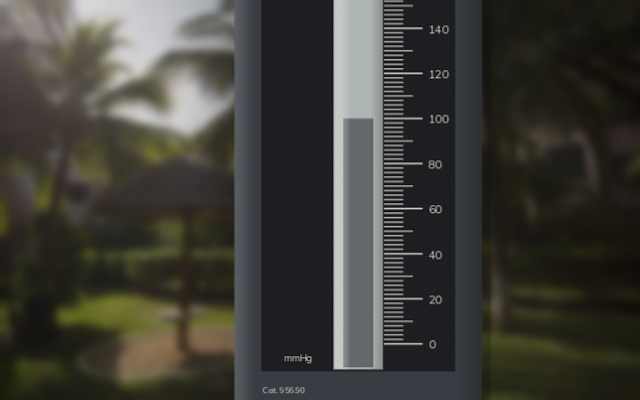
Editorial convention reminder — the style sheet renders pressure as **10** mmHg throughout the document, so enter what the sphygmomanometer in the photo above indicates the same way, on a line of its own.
**100** mmHg
